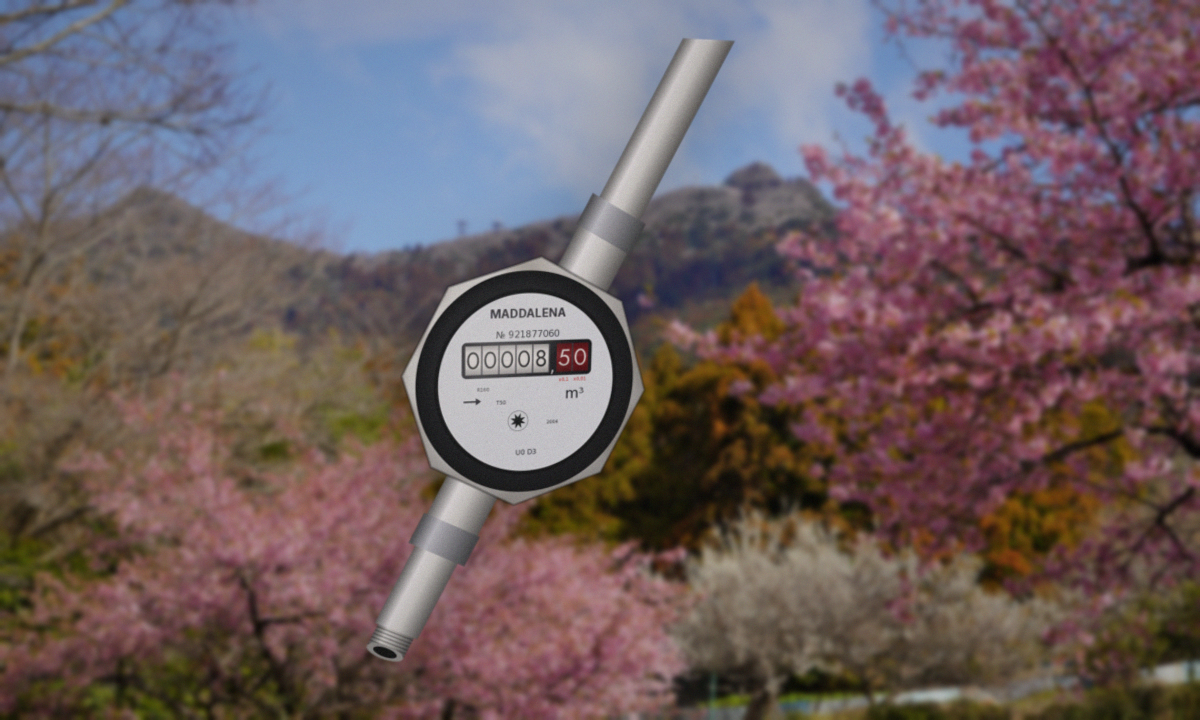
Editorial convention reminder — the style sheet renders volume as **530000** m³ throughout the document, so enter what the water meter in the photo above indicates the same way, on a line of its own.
**8.50** m³
